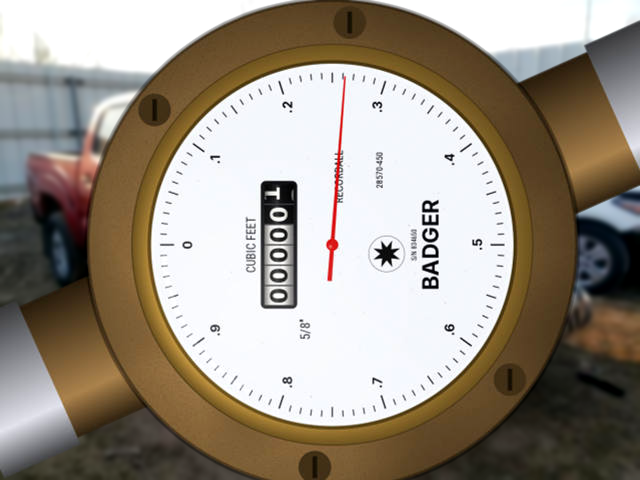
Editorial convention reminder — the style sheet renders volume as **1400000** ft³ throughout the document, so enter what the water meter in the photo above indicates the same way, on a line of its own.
**1.26** ft³
